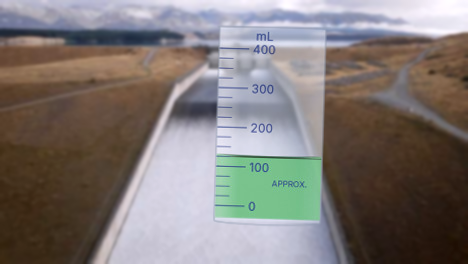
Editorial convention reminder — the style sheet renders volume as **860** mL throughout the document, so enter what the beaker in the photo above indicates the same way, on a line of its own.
**125** mL
